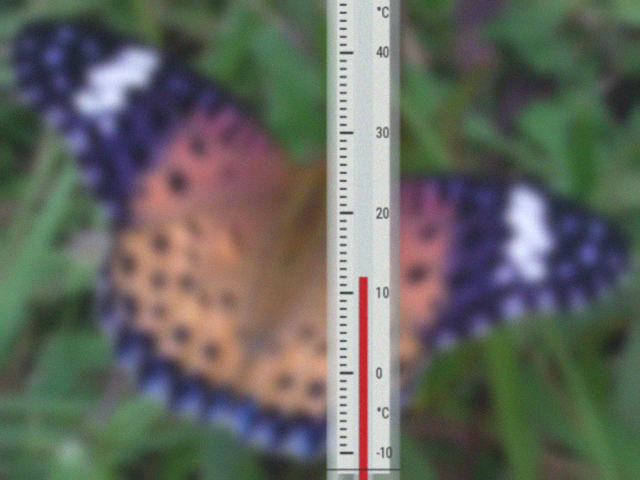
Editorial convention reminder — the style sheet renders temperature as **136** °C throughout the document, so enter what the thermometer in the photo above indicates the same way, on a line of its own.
**12** °C
